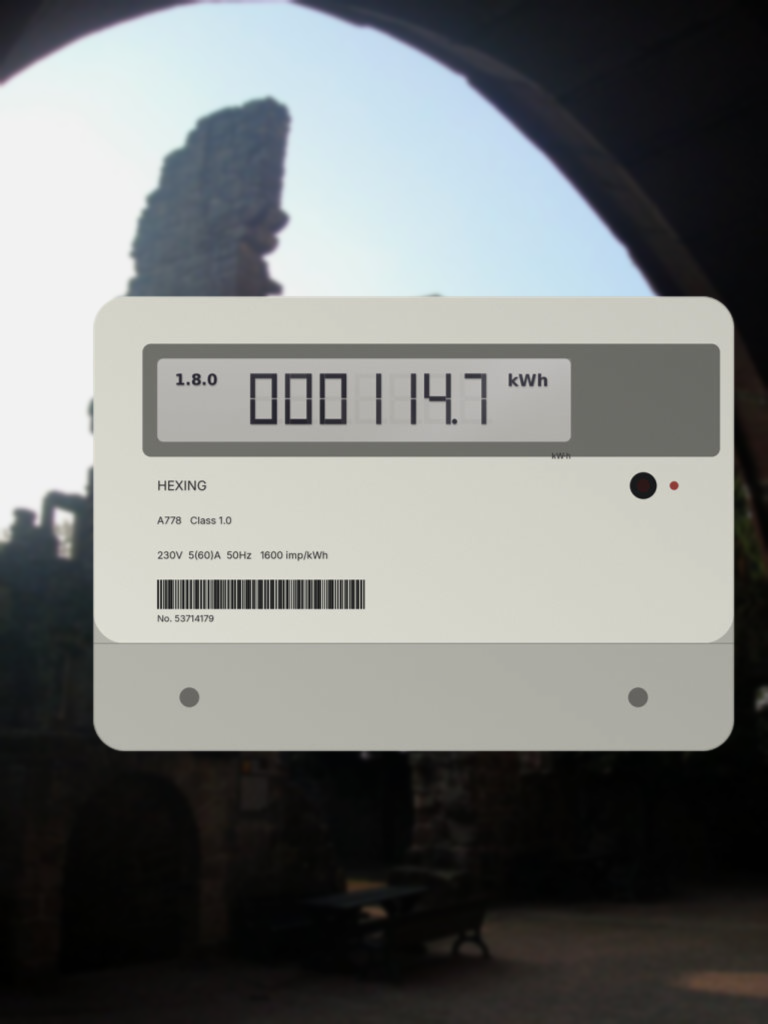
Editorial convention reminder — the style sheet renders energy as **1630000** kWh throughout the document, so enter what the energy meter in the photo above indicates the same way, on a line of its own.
**114.7** kWh
